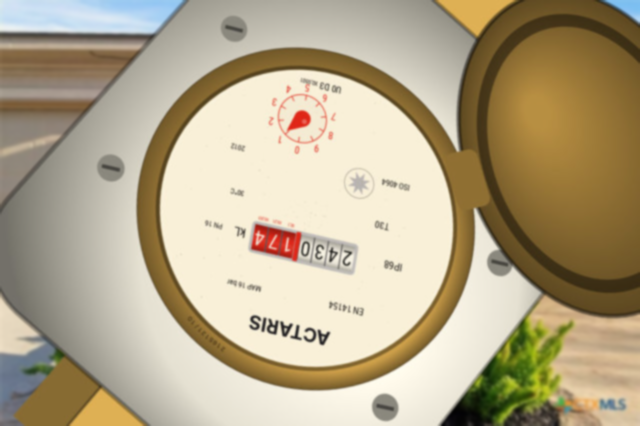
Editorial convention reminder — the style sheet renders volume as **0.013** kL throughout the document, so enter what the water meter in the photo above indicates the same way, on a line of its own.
**2430.1741** kL
